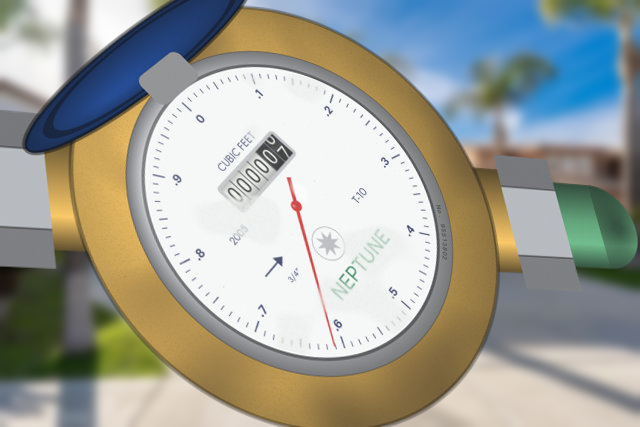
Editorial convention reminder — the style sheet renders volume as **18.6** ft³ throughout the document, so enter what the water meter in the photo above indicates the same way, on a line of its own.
**6.61** ft³
